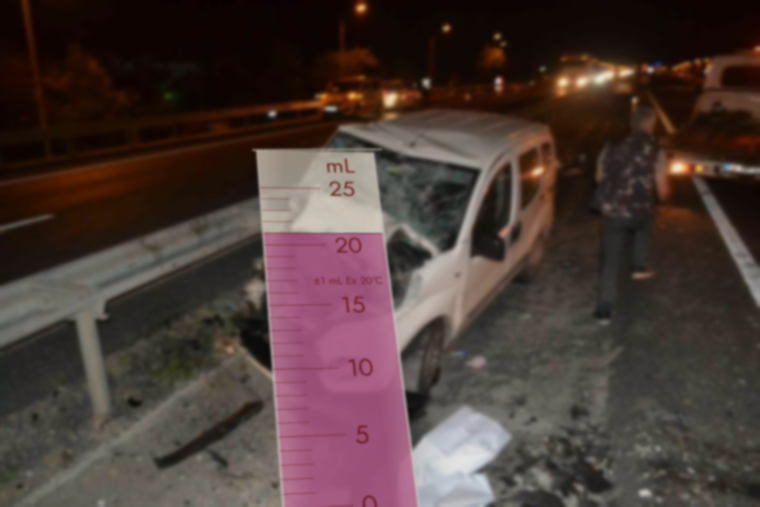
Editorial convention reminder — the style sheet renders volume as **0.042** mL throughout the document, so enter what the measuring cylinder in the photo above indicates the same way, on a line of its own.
**21** mL
